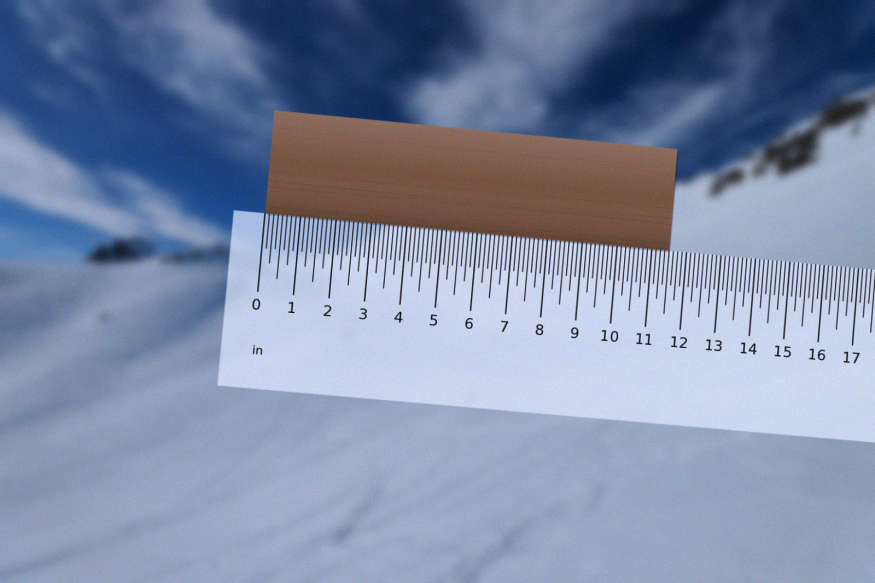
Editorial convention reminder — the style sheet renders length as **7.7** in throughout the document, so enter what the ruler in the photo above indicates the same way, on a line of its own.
**11.5** in
